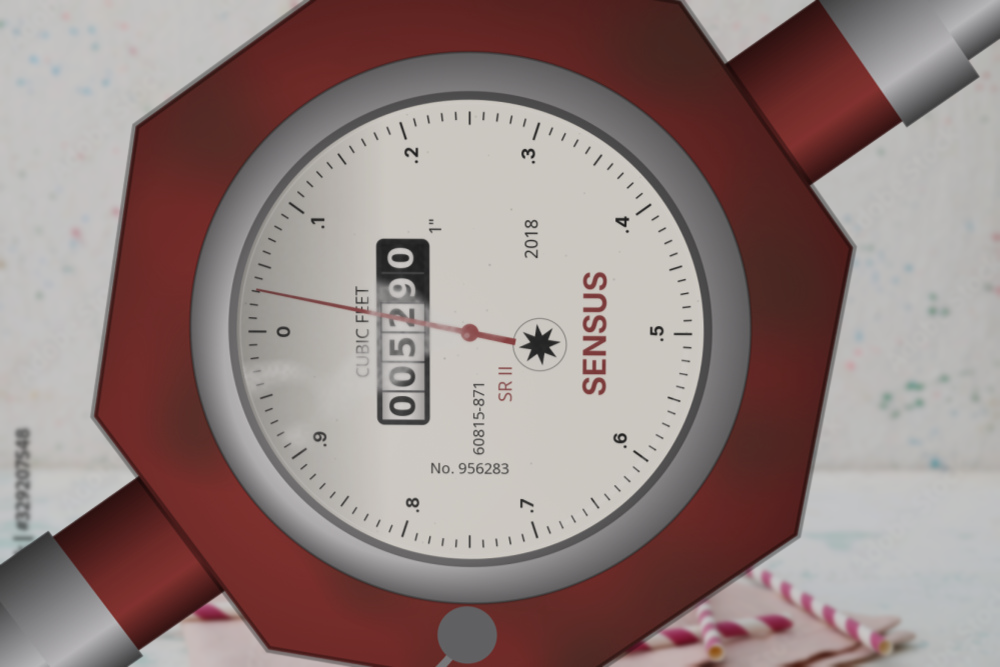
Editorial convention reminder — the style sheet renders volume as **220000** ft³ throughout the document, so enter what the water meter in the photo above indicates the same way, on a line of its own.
**5290.03** ft³
